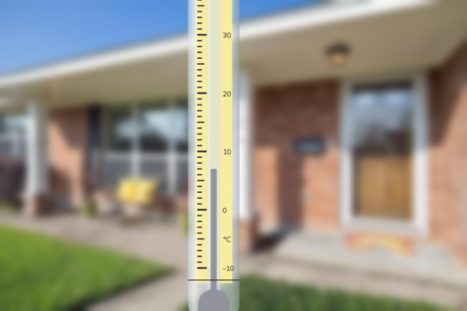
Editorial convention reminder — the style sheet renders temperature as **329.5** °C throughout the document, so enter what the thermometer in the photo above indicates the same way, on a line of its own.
**7** °C
